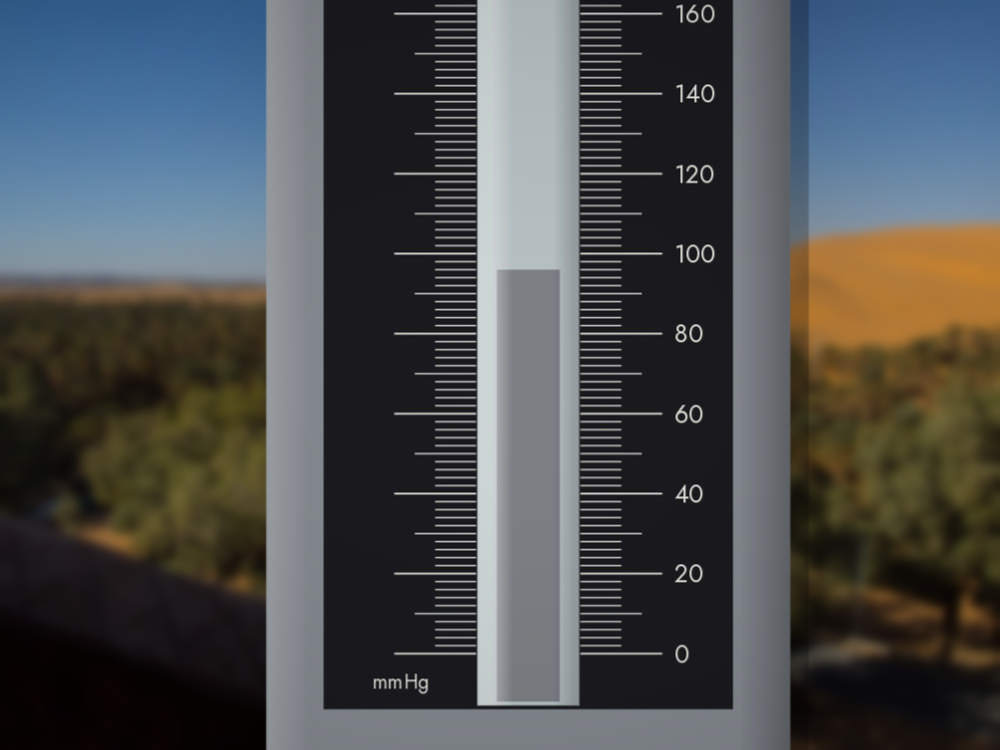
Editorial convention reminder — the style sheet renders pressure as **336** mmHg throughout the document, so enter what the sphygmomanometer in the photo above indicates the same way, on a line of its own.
**96** mmHg
